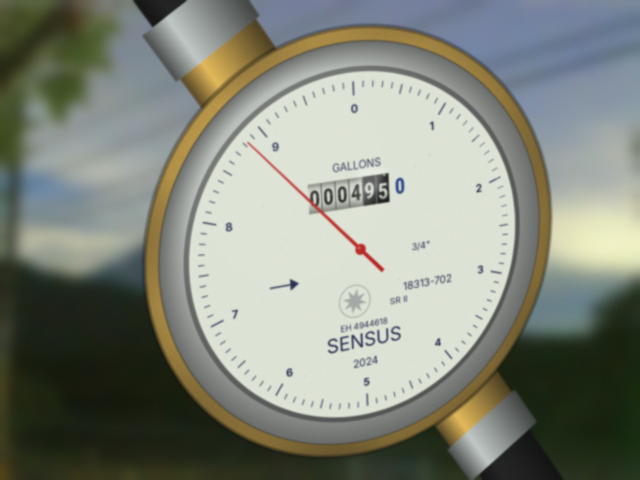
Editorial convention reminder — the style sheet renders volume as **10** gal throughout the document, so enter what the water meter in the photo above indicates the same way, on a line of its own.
**4948.8** gal
